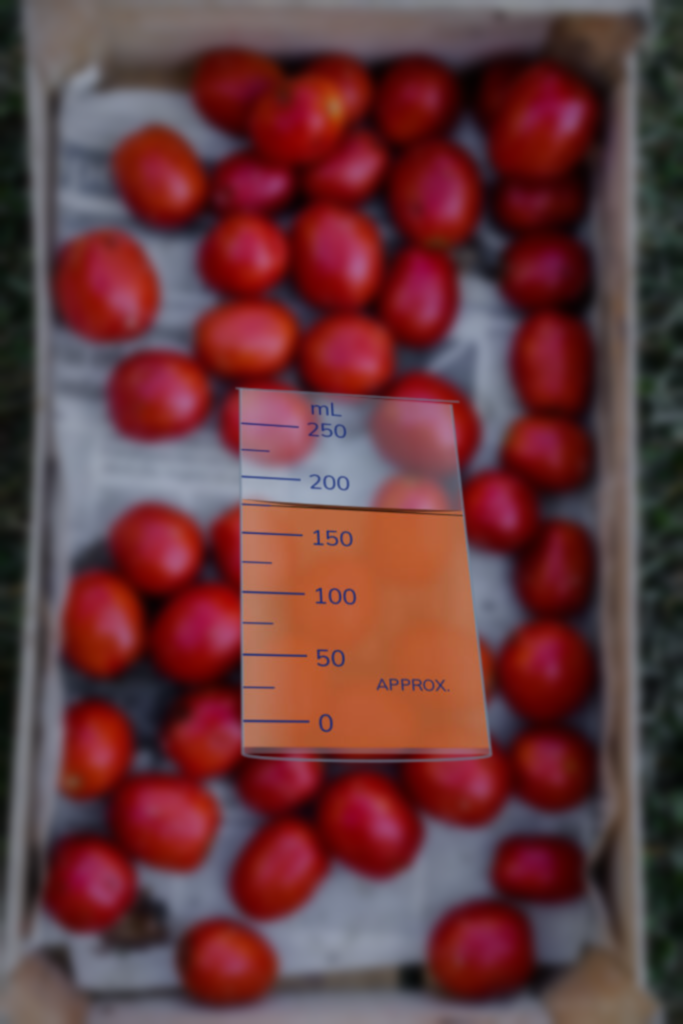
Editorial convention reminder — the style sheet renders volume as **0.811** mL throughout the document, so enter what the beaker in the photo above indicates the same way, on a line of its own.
**175** mL
